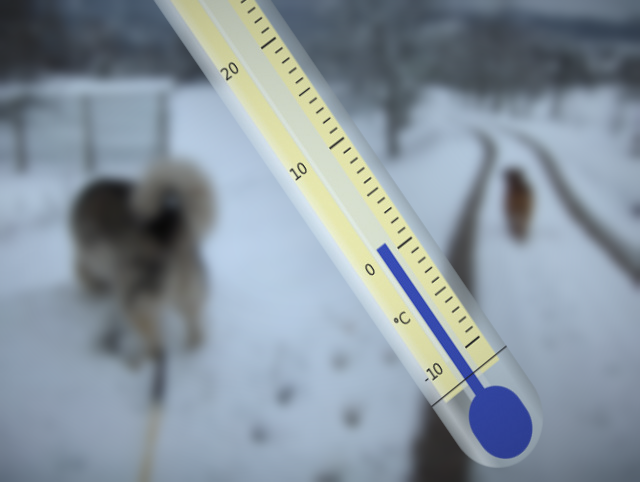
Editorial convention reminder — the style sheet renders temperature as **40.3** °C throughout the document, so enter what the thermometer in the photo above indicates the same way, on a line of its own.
**1** °C
